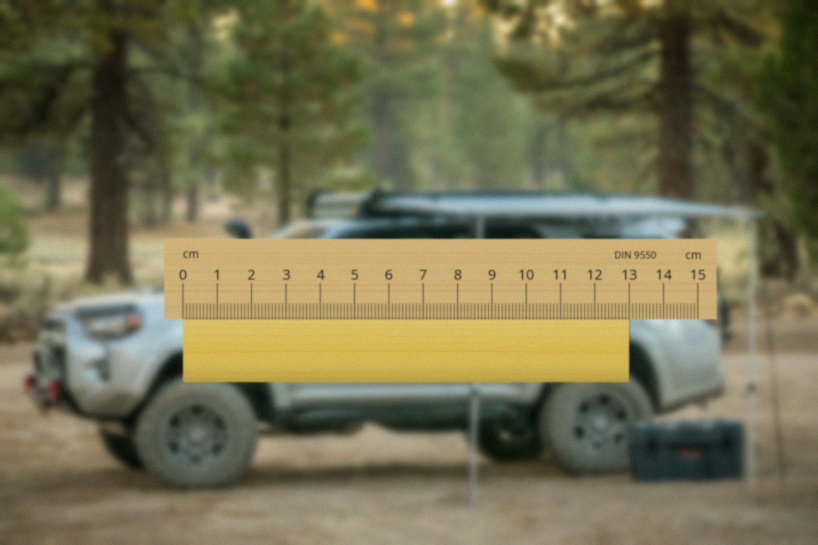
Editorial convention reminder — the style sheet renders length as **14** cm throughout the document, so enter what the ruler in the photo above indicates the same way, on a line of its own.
**13** cm
